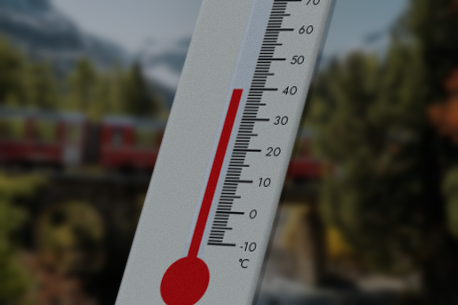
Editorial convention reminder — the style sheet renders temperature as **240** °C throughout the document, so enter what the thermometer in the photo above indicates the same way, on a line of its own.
**40** °C
